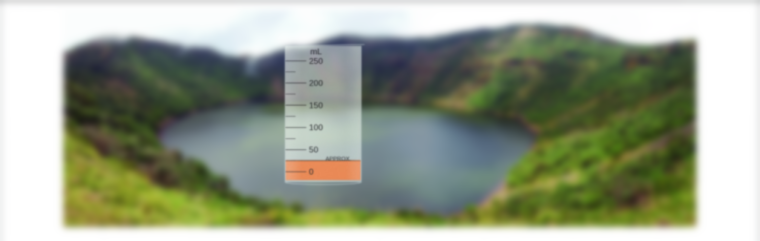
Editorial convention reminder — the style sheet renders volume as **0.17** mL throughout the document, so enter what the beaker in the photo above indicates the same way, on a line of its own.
**25** mL
